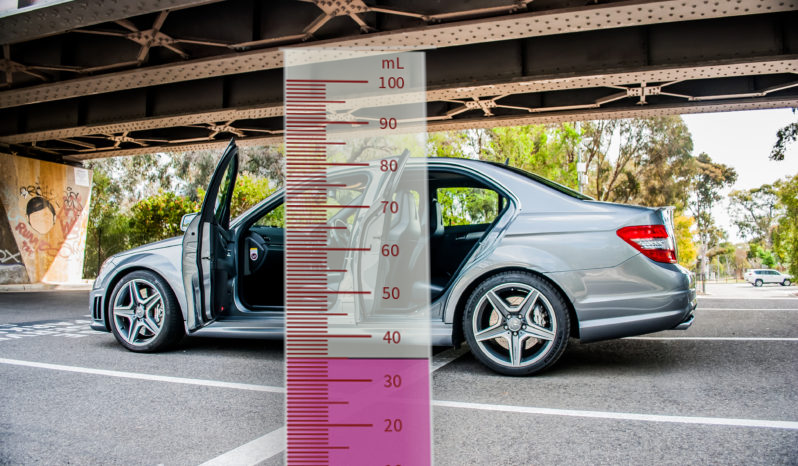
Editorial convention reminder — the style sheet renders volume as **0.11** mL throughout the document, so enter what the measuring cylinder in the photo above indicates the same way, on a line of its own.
**35** mL
